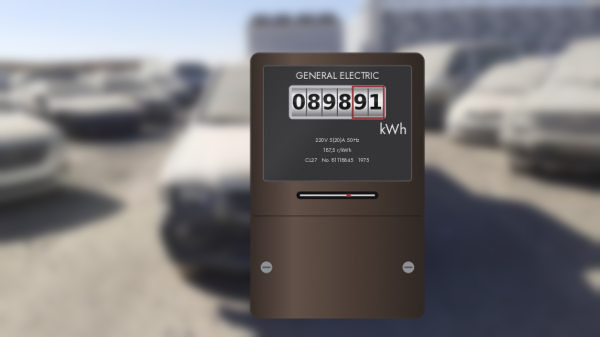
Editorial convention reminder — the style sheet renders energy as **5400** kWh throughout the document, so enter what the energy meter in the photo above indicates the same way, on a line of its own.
**898.91** kWh
